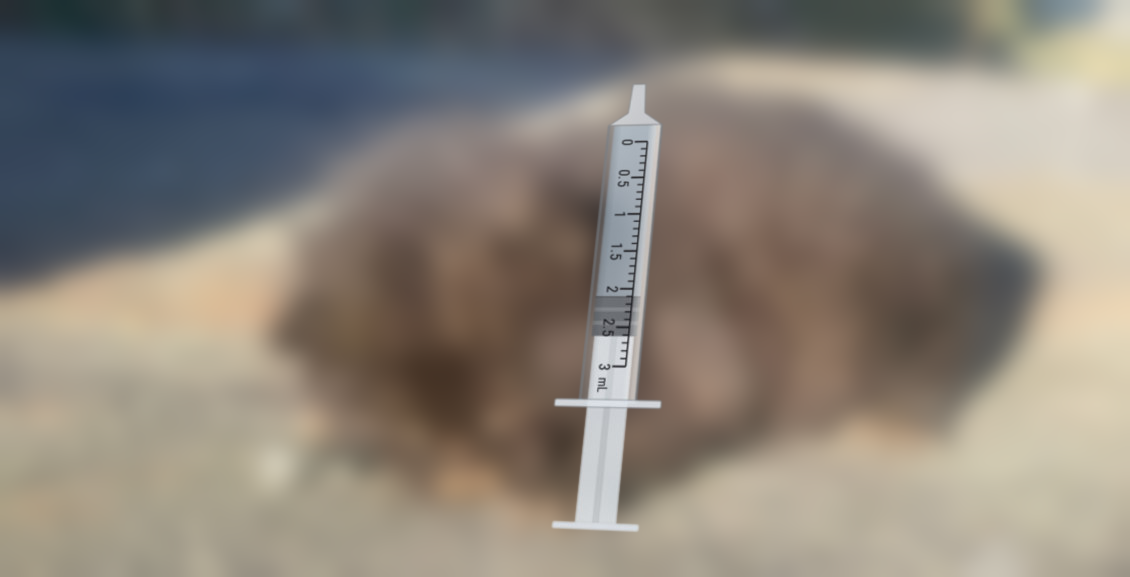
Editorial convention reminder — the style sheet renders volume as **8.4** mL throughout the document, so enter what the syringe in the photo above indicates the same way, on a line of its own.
**2.1** mL
